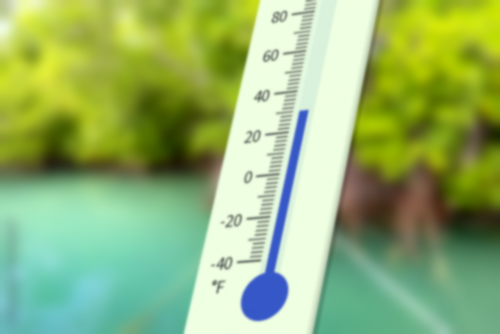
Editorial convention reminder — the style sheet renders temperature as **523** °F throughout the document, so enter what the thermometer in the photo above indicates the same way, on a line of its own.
**30** °F
